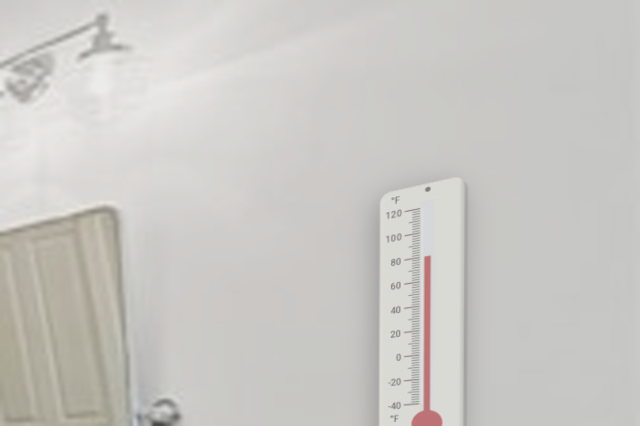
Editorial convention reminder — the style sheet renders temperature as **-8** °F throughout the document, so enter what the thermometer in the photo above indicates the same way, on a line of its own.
**80** °F
